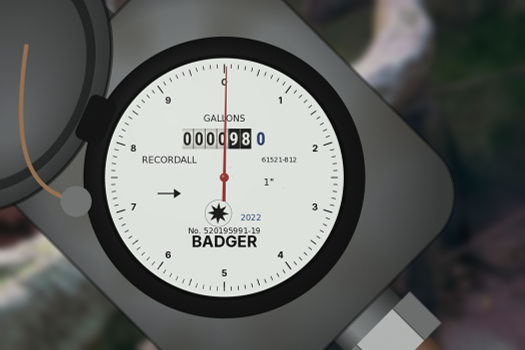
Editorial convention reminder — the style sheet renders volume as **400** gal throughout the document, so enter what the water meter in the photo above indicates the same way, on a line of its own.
**980.0** gal
